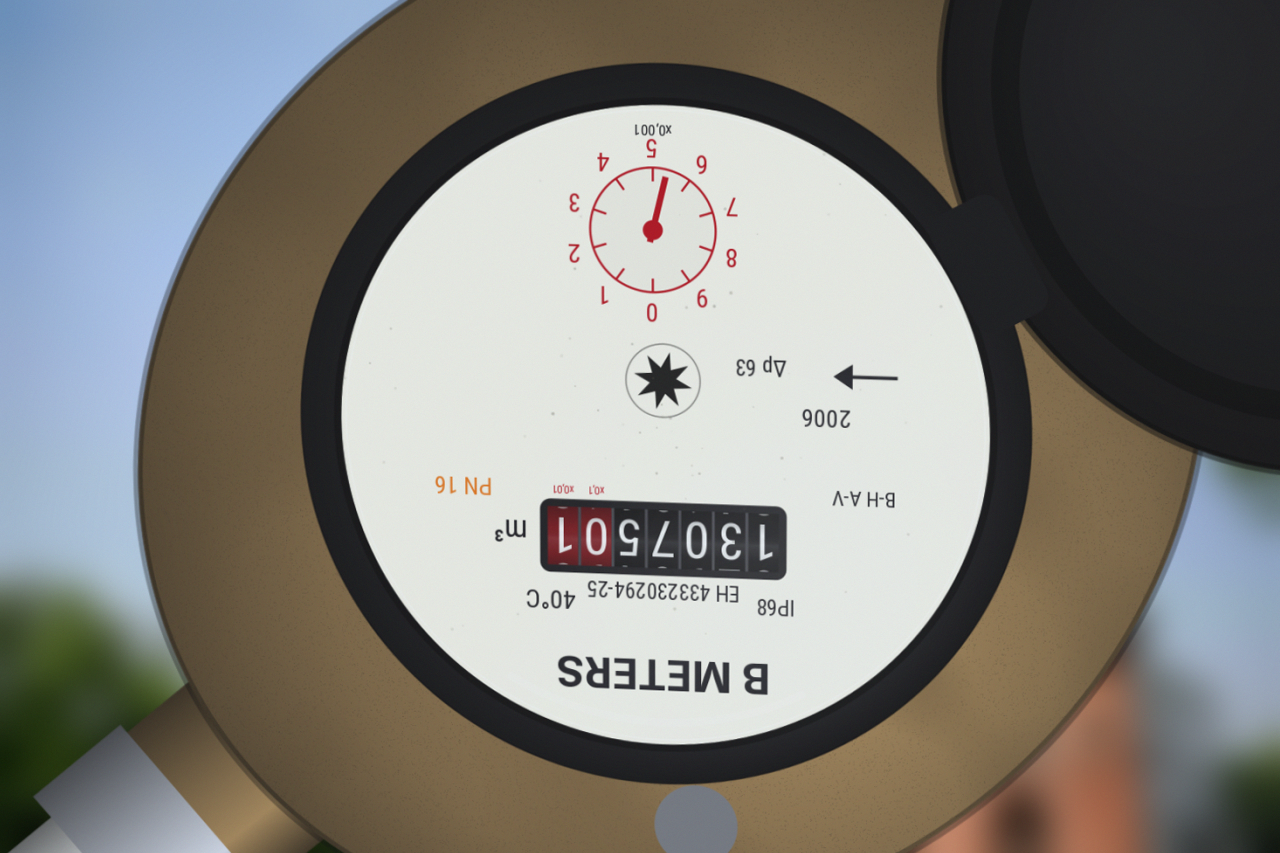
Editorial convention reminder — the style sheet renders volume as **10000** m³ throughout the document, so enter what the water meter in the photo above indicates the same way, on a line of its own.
**13075.015** m³
